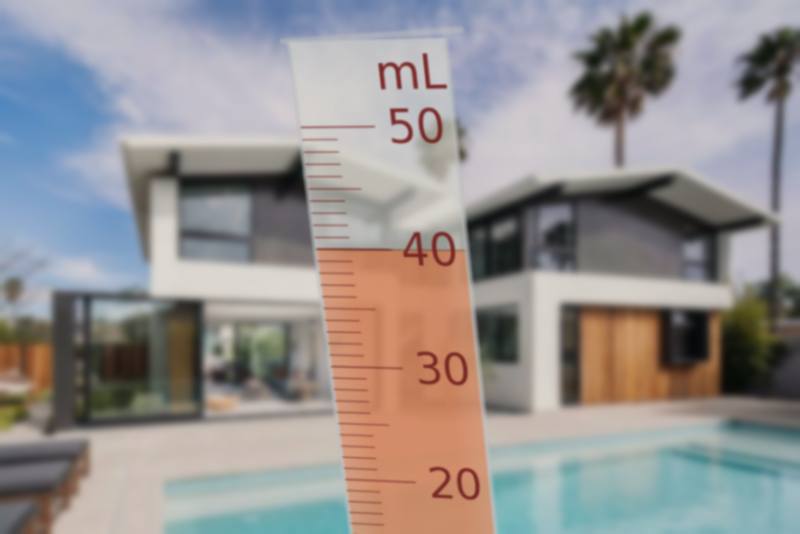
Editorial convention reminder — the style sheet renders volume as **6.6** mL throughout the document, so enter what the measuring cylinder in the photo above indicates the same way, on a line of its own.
**40** mL
